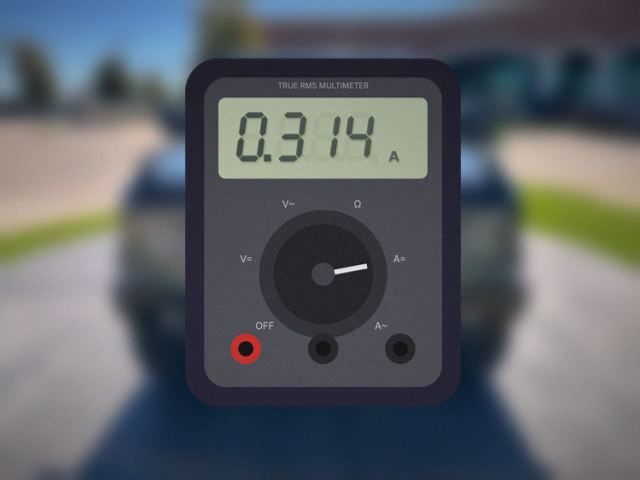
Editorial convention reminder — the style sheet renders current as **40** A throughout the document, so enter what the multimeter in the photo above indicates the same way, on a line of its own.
**0.314** A
